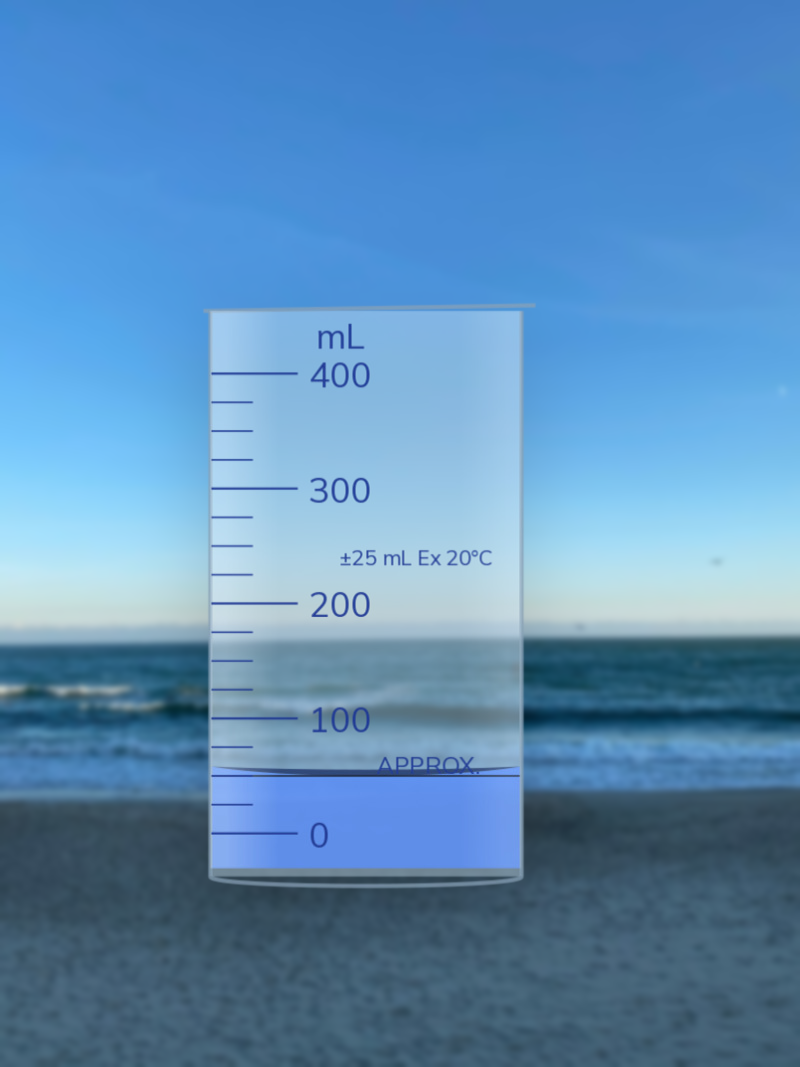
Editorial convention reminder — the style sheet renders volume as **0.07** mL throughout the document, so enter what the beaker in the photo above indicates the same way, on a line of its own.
**50** mL
